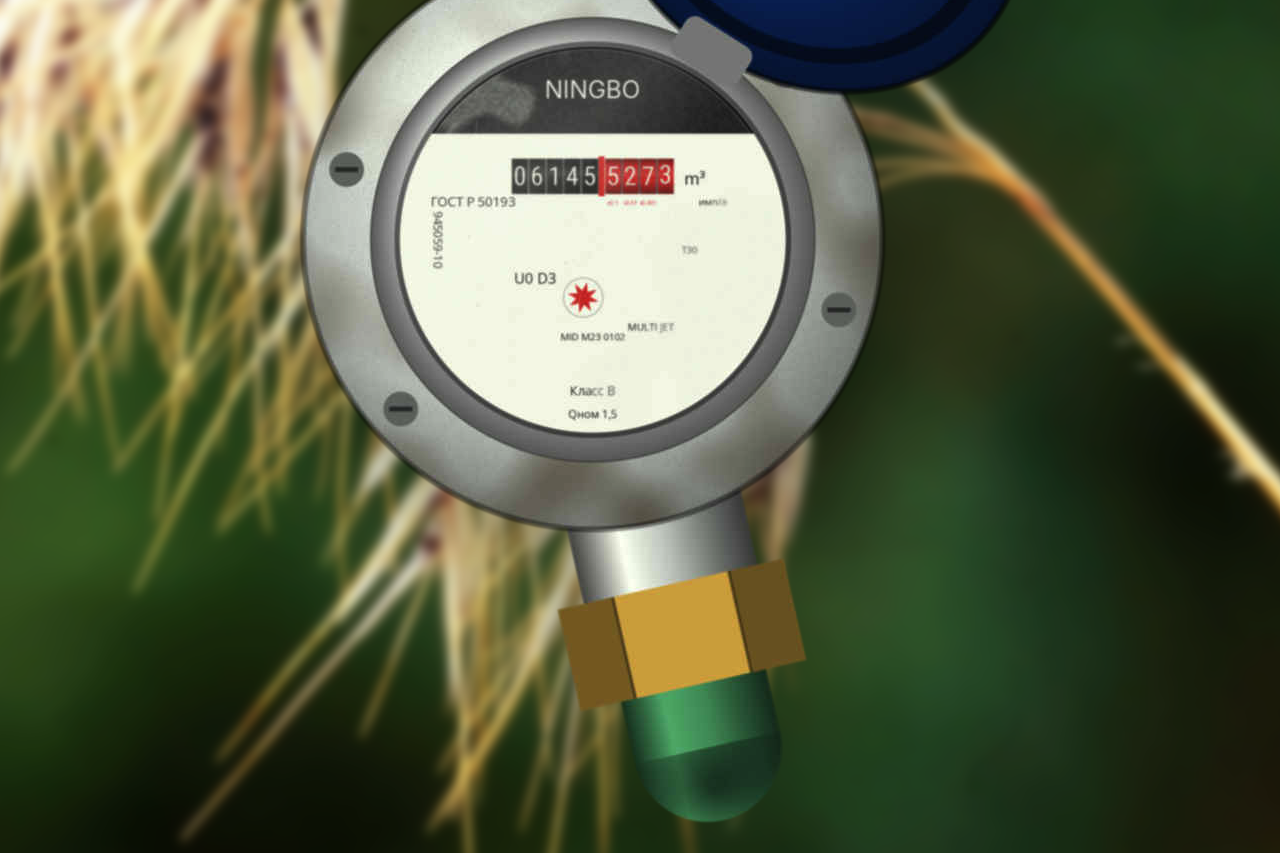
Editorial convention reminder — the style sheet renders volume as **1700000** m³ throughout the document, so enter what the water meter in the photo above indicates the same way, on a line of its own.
**6145.5273** m³
